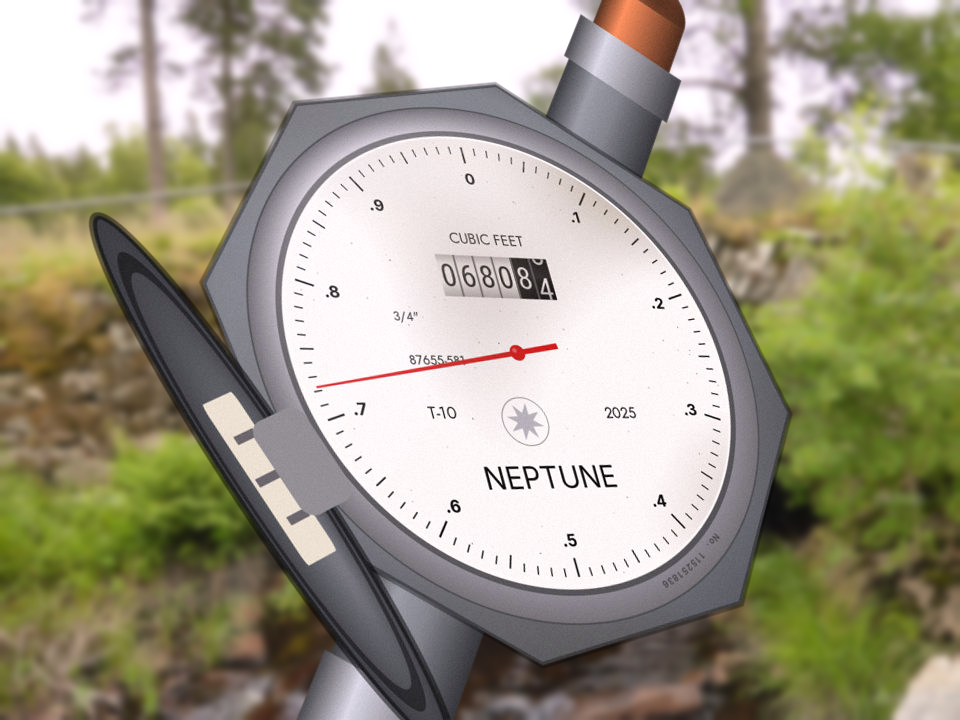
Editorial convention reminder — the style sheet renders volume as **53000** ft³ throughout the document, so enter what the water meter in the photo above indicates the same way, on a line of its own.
**68083.72** ft³
